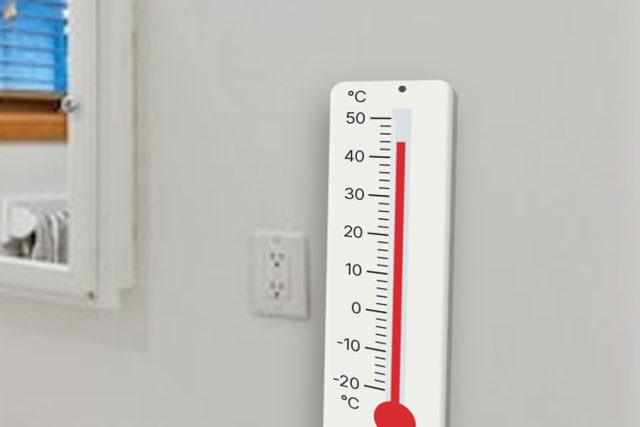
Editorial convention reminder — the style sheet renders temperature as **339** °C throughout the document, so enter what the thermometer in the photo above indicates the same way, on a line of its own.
**44** °C
